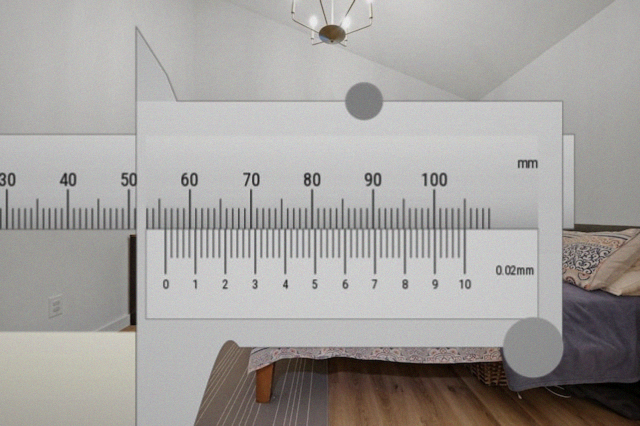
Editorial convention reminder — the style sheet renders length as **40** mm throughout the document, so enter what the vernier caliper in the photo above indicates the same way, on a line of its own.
**56.0** mm
